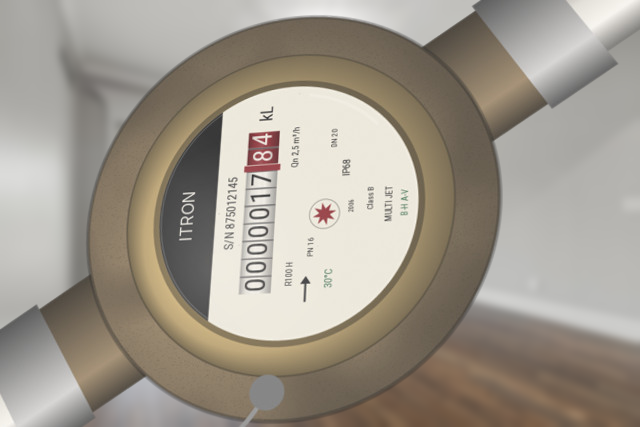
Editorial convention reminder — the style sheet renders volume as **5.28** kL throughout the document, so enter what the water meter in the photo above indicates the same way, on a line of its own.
**17.84** kL
